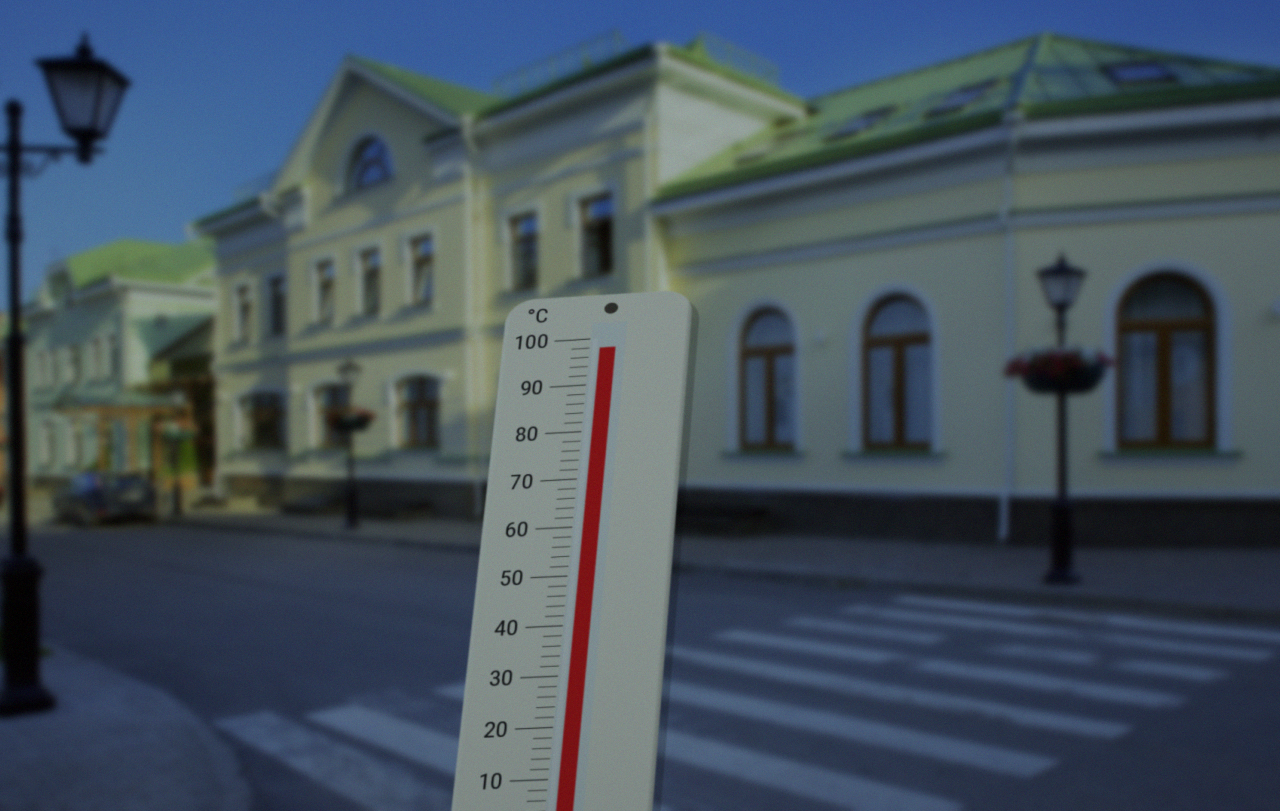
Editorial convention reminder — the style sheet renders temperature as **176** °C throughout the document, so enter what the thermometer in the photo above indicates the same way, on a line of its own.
**98** °C
